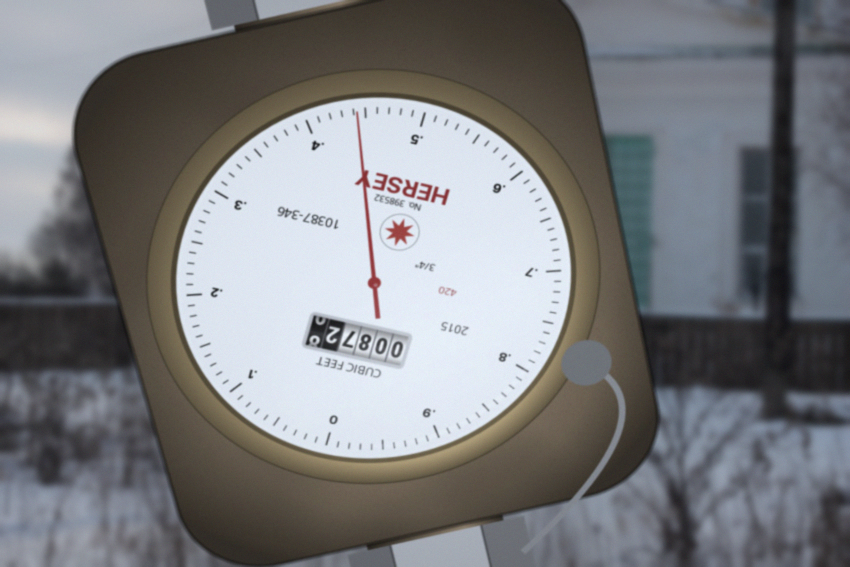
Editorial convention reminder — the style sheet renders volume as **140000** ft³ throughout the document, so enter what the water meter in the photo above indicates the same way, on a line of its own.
**8728.44** ft³
